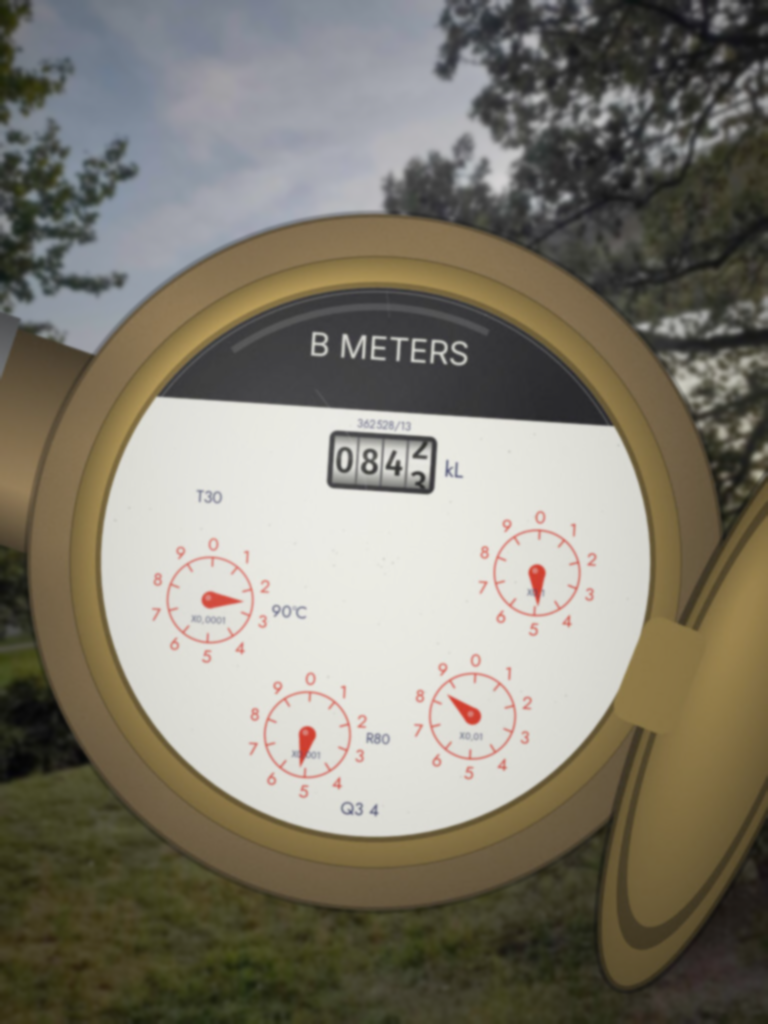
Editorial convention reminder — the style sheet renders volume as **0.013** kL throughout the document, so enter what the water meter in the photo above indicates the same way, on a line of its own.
**842.4852** kL
